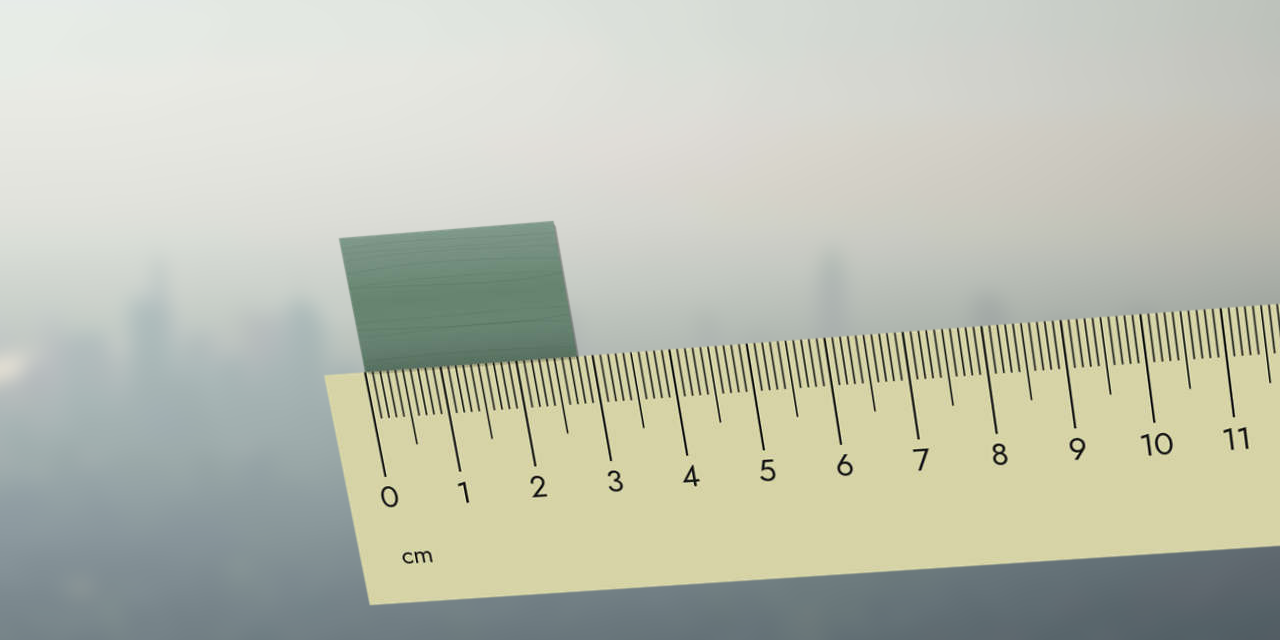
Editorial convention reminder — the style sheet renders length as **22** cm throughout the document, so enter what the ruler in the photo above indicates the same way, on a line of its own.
**2.8** cm
